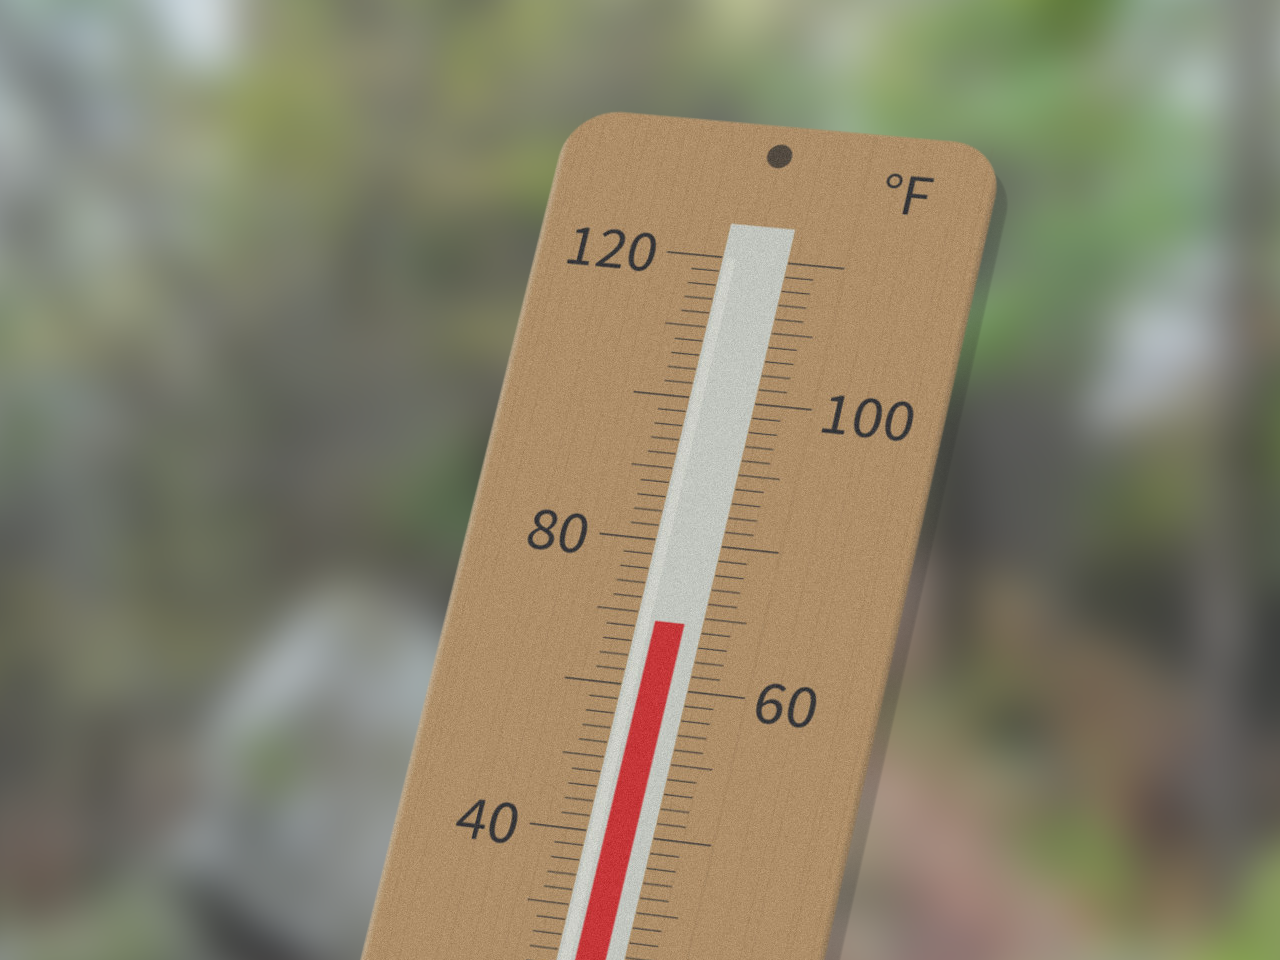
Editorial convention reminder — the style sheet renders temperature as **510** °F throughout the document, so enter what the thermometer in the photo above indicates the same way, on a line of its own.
**69** °F
